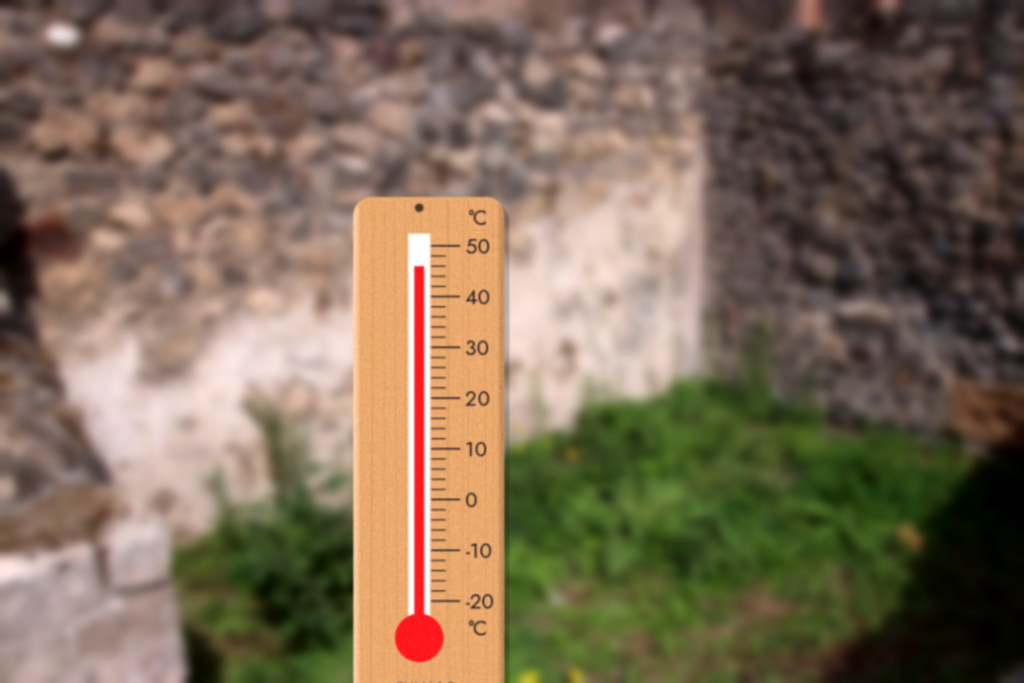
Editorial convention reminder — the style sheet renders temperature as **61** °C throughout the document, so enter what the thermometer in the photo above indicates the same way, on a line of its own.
**46** °C
